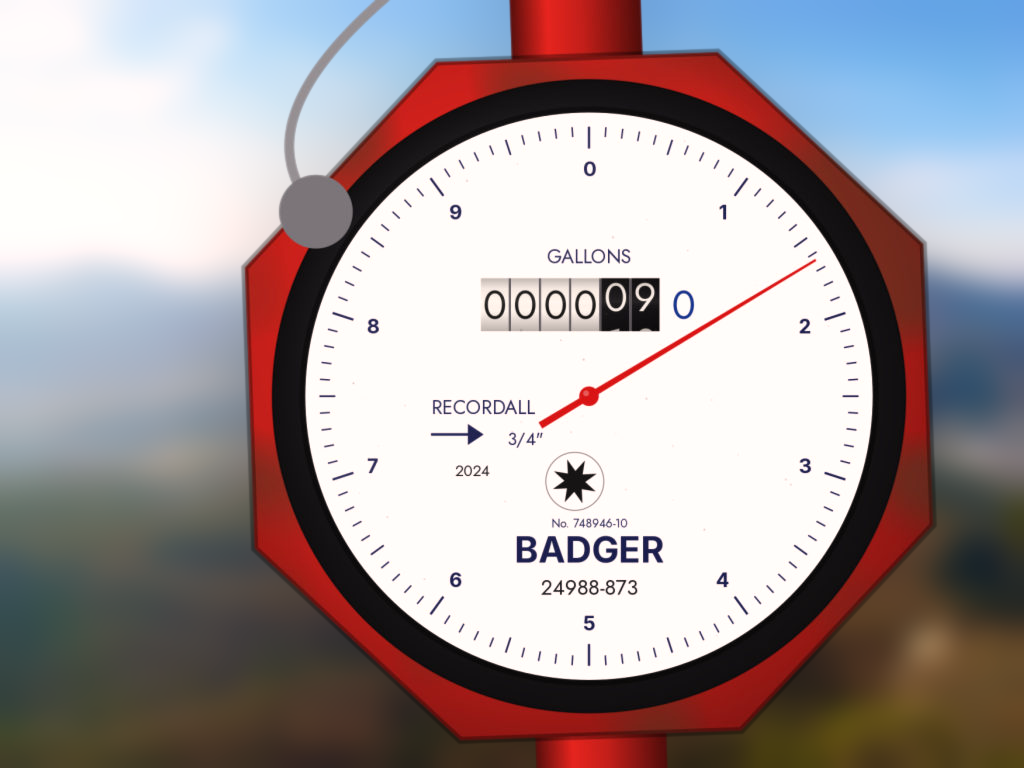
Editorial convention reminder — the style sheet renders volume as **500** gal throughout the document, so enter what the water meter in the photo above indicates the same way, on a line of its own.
**91.6** gal
